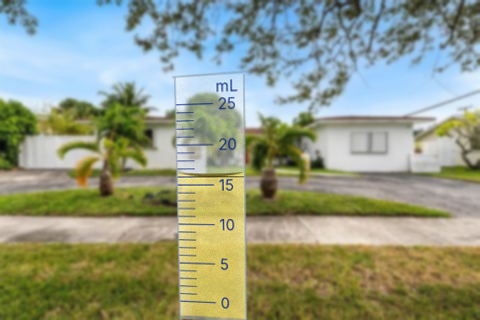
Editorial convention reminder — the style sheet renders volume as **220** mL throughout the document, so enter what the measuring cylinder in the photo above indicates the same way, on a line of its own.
**16** mL
